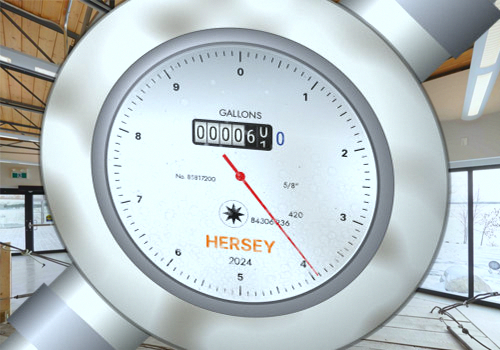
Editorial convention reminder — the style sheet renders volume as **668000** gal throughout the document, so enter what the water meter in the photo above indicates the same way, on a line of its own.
**603.9** gal
